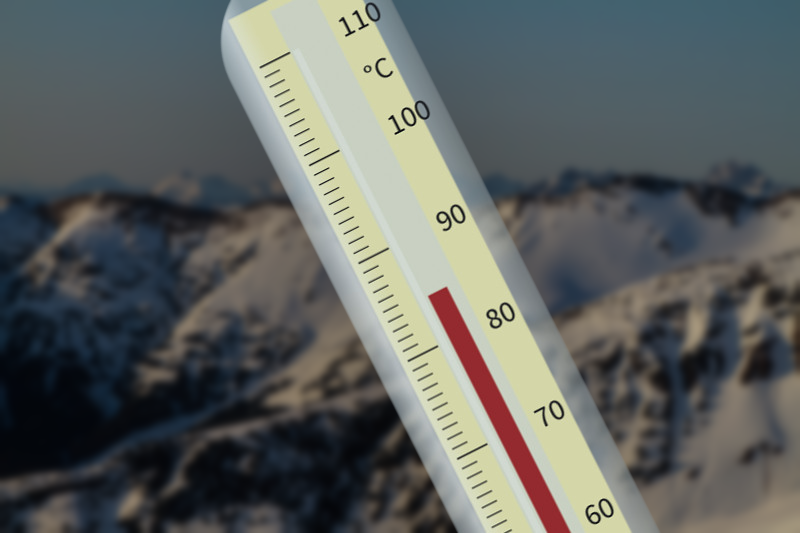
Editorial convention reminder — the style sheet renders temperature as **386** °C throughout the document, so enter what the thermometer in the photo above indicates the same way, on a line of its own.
**84.5** °C
